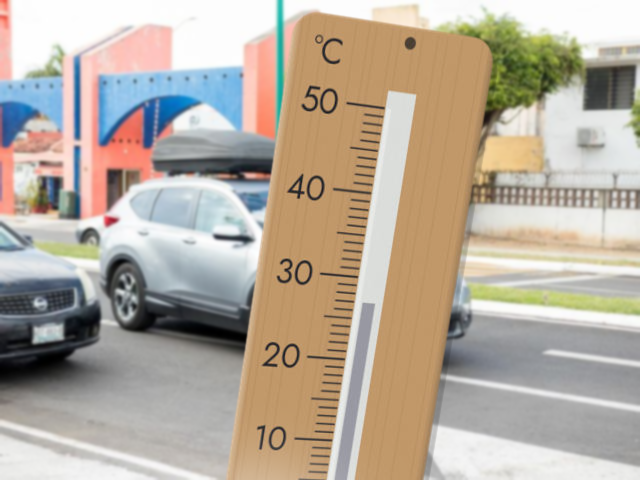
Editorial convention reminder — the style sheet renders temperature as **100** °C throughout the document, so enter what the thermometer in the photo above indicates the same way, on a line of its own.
**27** °C
